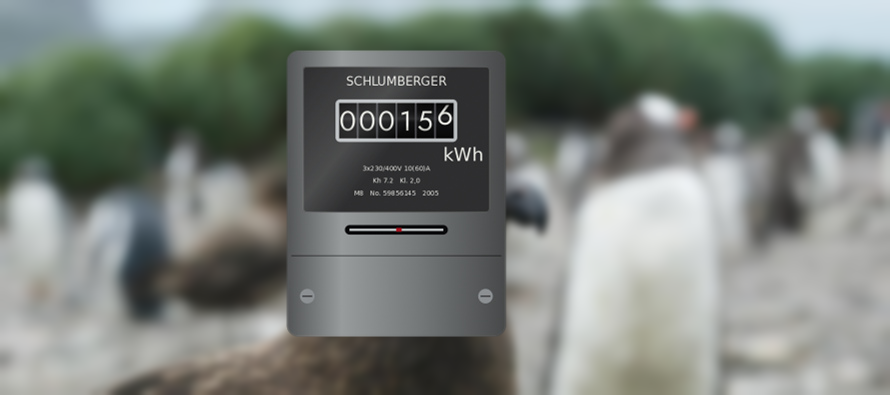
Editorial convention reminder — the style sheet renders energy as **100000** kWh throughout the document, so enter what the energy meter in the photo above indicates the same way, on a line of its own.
**156** kWh
